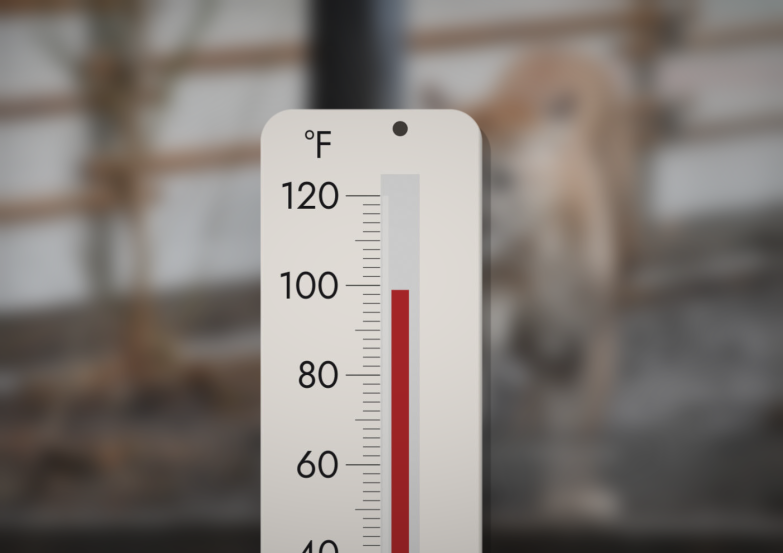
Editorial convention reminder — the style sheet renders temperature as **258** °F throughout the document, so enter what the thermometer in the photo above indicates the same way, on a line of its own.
**99** °F
